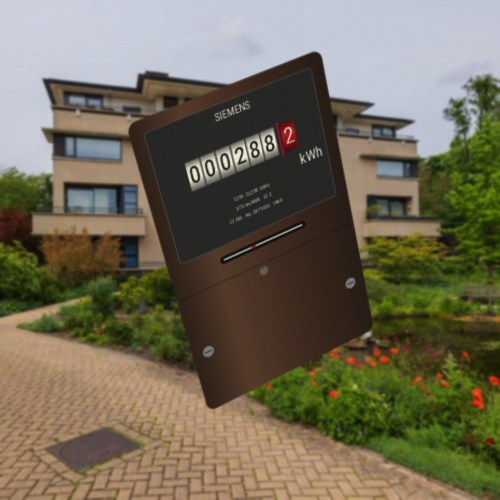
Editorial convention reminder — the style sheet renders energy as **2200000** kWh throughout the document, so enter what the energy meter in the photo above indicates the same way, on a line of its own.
**288.2** kWh
